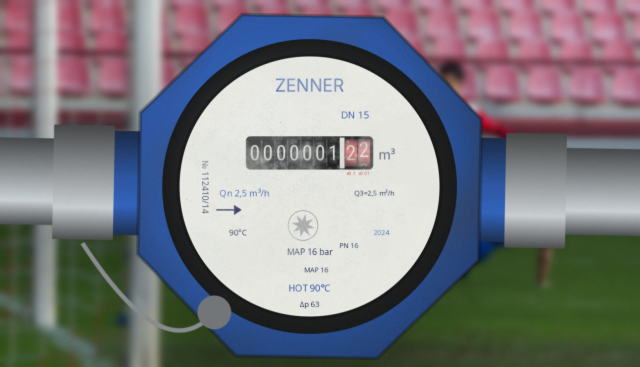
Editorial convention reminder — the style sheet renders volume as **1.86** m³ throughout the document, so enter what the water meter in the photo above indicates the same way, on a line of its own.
**1.22** m³
